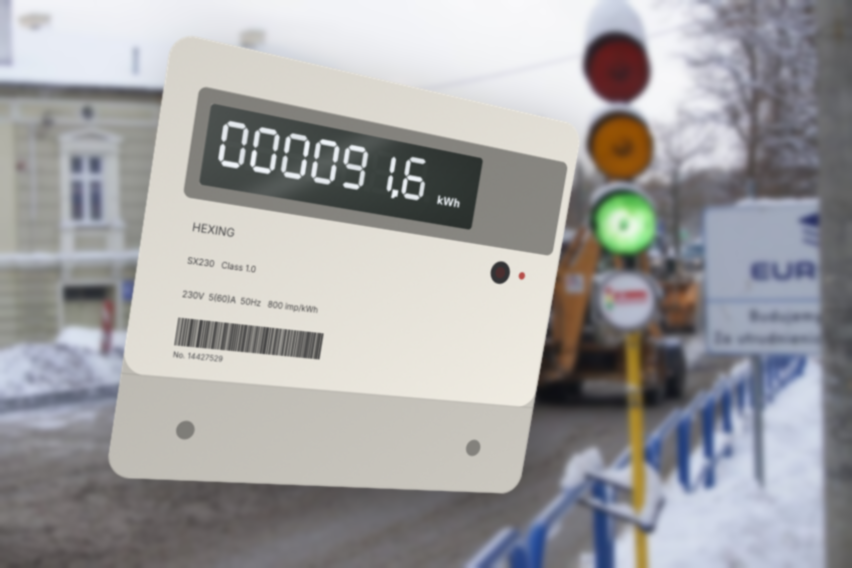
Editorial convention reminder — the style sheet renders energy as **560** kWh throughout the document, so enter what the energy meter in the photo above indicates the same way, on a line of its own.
**91.6** kWh
